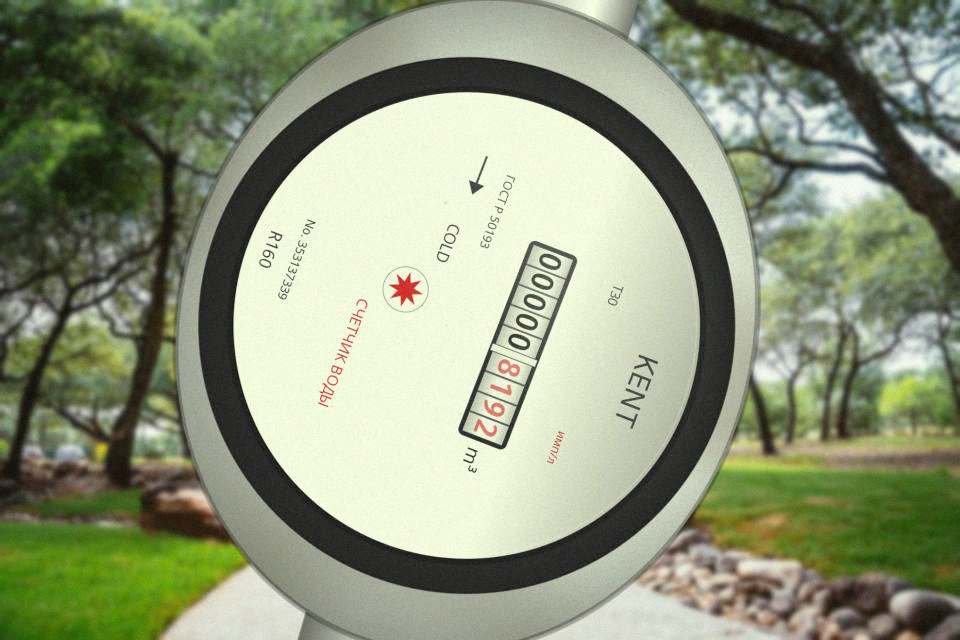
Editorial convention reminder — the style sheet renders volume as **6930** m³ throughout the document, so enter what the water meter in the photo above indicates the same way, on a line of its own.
**0.8192** m³
